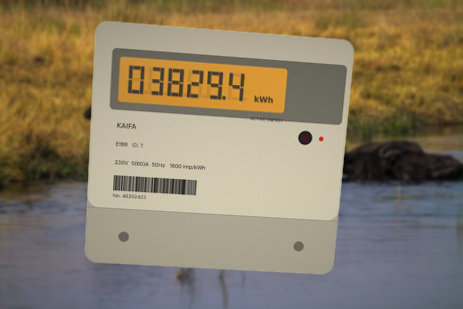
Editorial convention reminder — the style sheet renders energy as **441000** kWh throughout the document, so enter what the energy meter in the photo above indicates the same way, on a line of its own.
**3829.4** kWh
